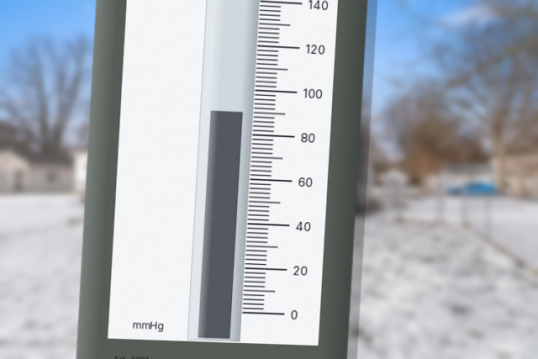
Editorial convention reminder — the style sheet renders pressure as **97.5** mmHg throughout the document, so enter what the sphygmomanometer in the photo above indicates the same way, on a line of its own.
**90** mmHg
